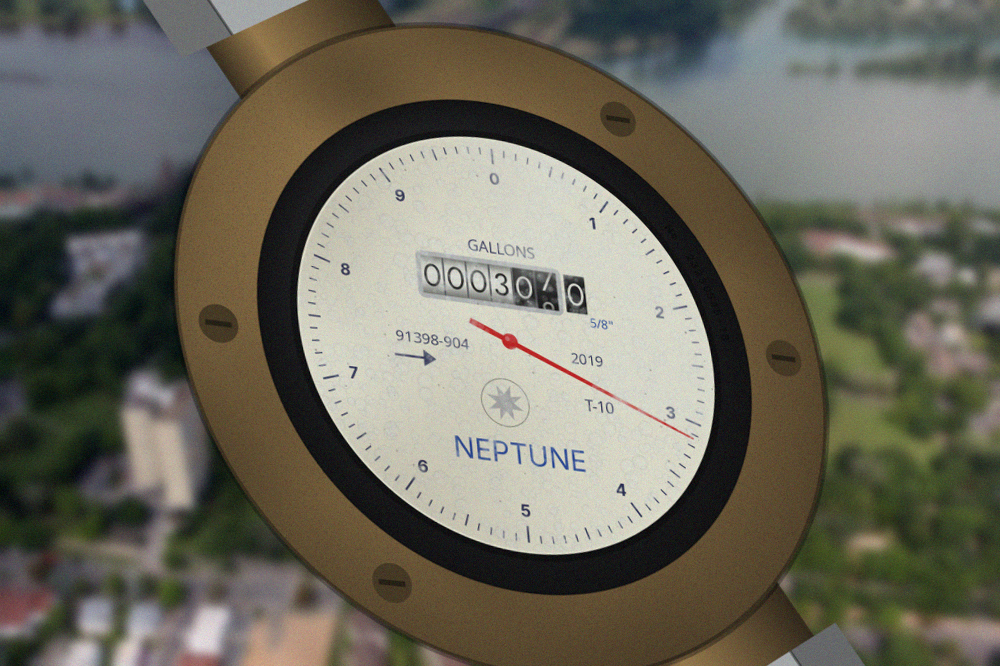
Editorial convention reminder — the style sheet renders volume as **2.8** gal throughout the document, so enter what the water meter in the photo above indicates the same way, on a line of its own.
**3073.1** gal
